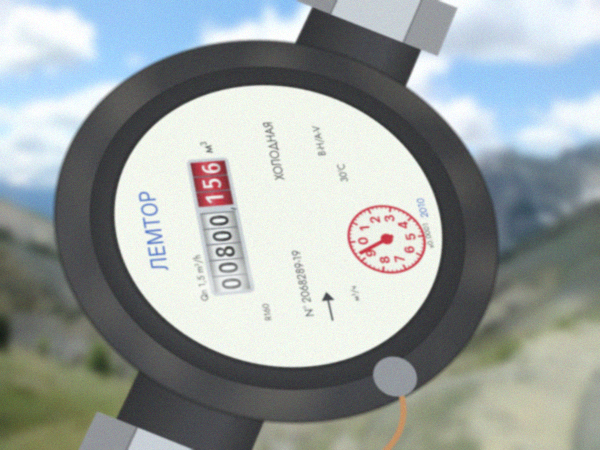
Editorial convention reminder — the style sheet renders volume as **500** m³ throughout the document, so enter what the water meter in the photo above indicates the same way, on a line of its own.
**800.1559** m³
